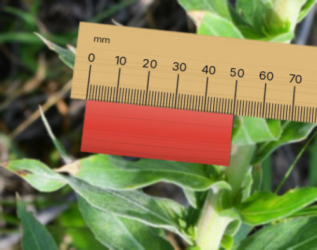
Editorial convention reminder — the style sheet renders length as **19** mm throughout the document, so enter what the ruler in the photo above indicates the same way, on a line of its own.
**50** mm
